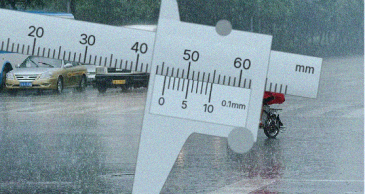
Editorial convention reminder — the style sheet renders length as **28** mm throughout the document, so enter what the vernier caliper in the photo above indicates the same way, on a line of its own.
**45.8** mm
